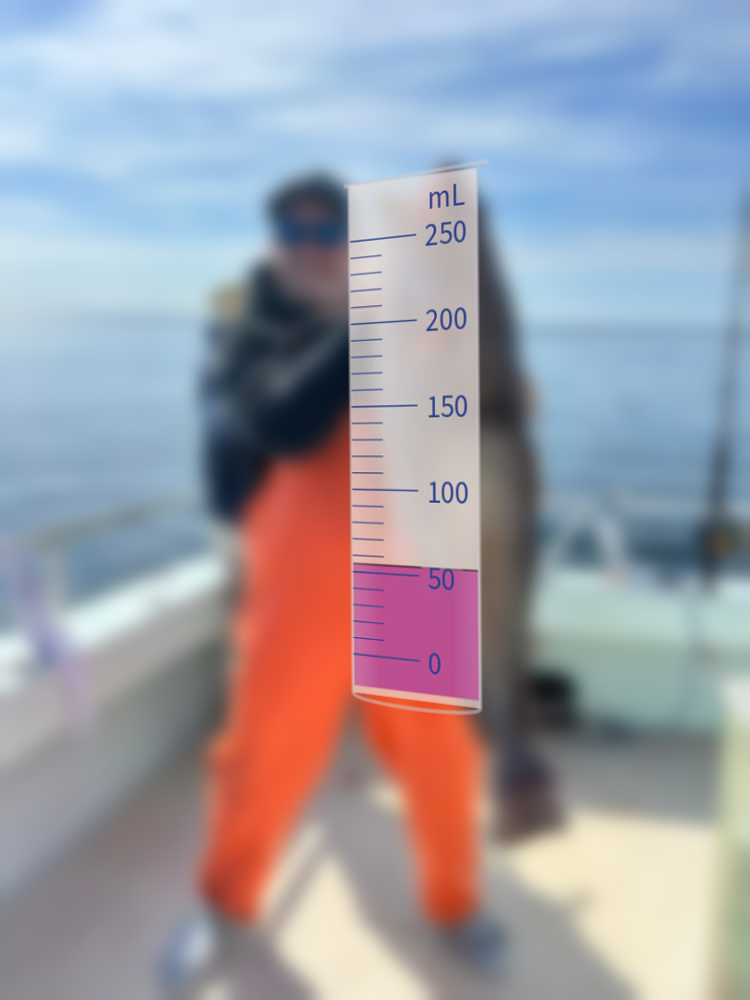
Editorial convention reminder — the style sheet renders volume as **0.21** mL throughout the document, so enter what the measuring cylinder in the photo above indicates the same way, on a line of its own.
**55** mL
